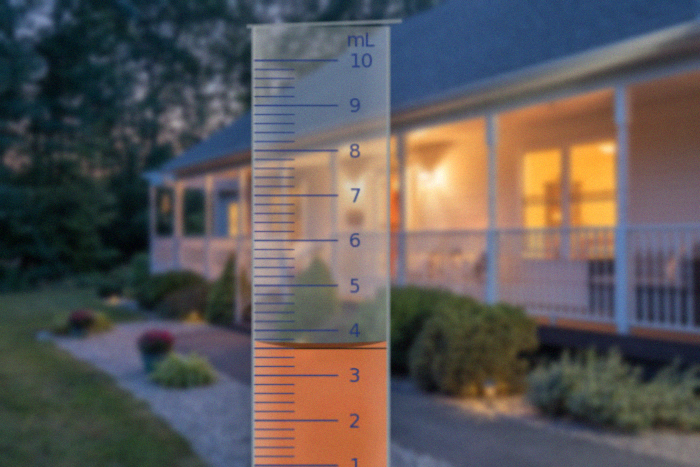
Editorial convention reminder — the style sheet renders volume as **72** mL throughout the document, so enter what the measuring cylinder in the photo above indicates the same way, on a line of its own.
**3.6** mL
